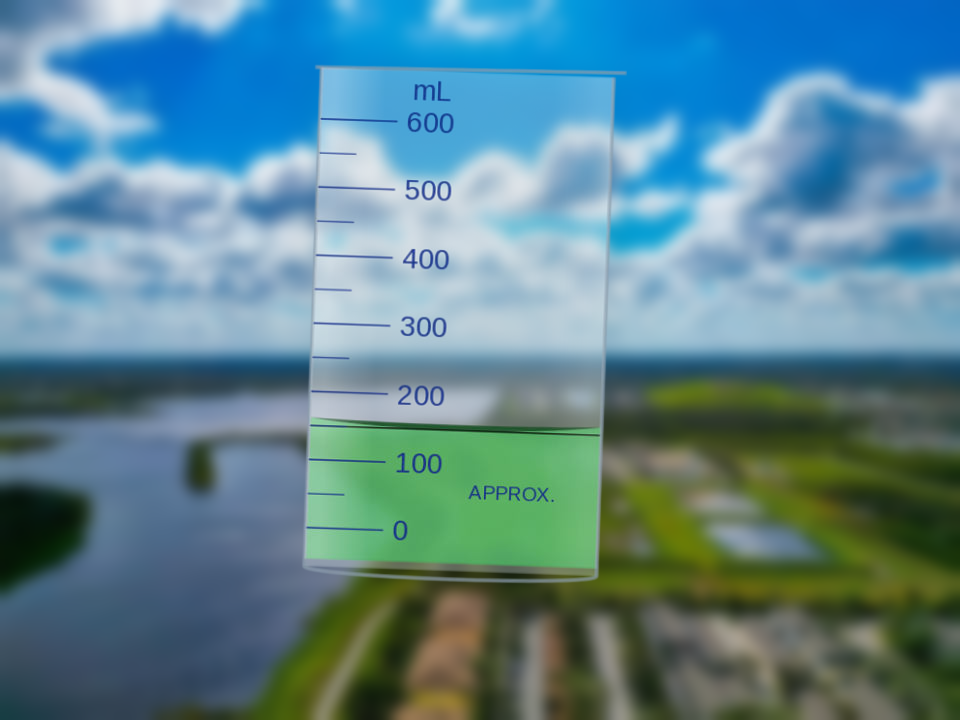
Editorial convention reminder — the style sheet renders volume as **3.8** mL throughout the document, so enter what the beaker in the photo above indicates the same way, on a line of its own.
**150** mL
